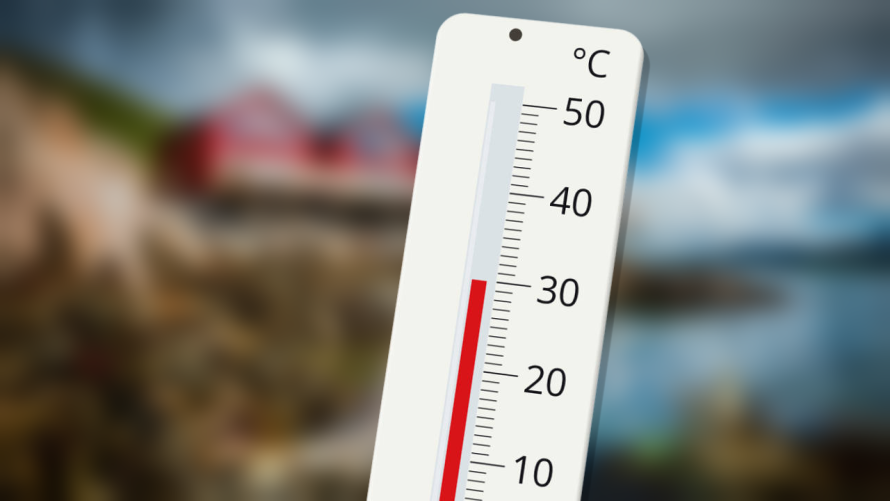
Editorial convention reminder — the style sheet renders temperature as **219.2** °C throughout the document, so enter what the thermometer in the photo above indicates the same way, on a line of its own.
**30** °C
